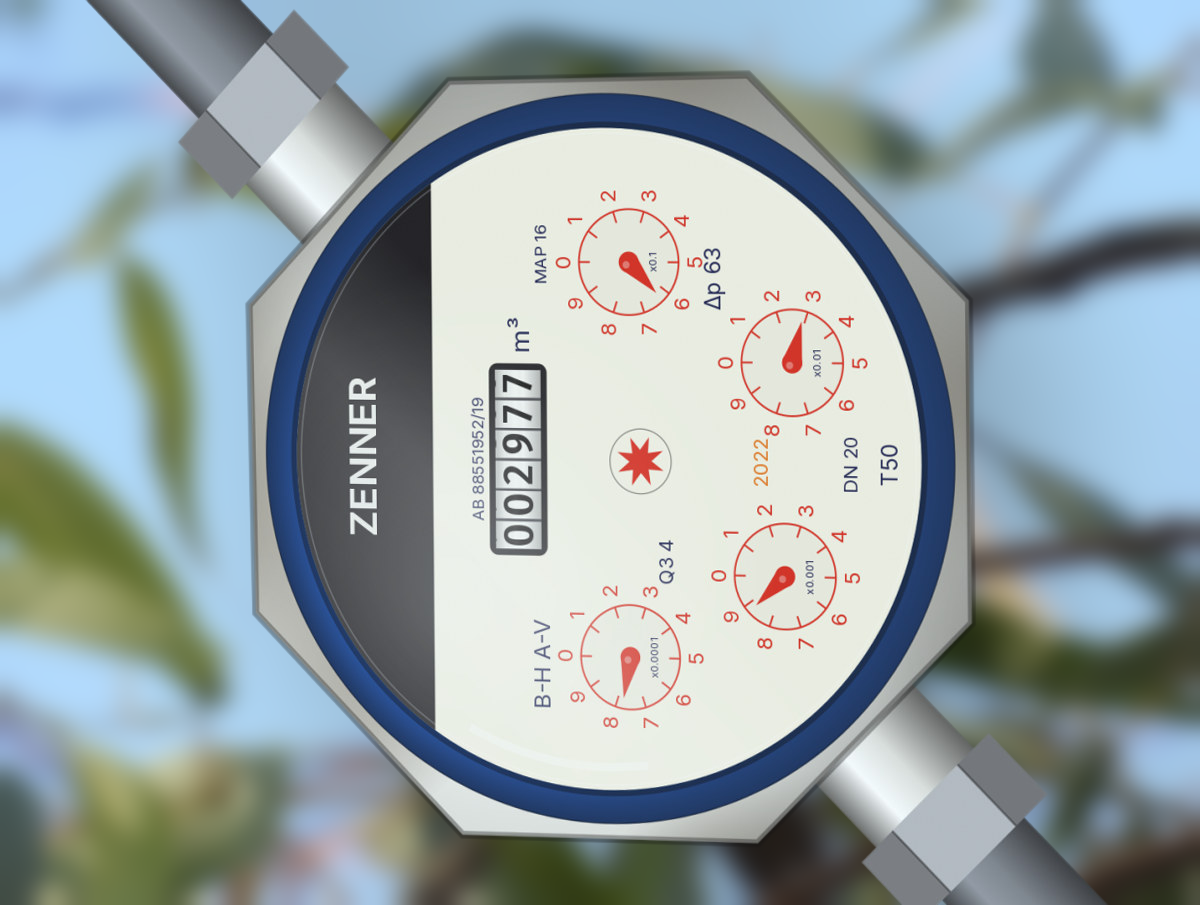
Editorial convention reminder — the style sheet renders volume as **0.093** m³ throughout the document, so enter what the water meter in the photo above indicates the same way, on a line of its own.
**2977.6287** m³
